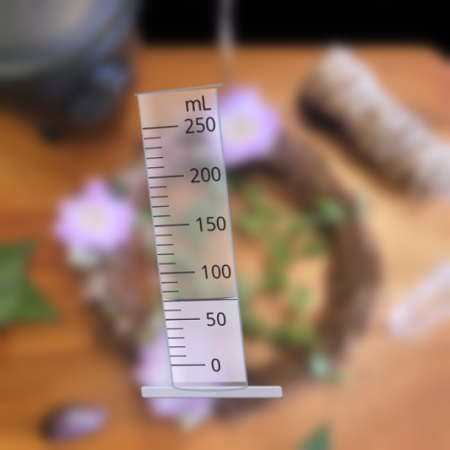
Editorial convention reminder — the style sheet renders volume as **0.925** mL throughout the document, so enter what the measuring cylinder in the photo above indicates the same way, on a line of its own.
**70** mL
